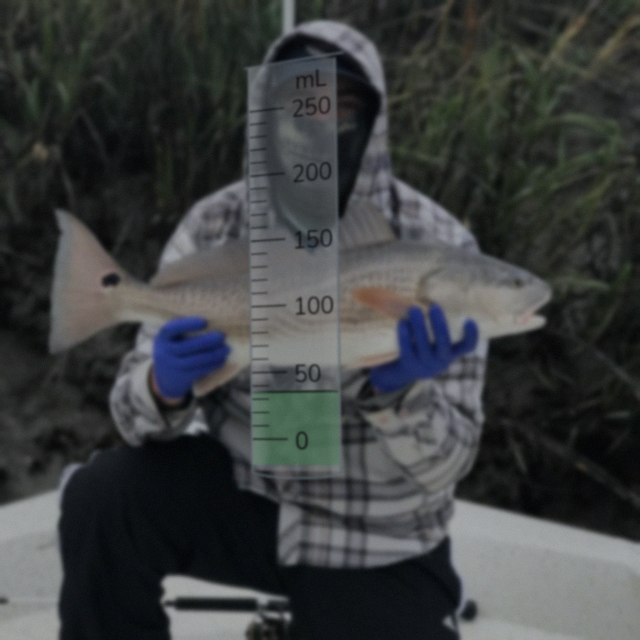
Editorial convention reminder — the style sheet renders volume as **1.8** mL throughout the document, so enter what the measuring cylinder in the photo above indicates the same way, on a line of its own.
**35** mL
